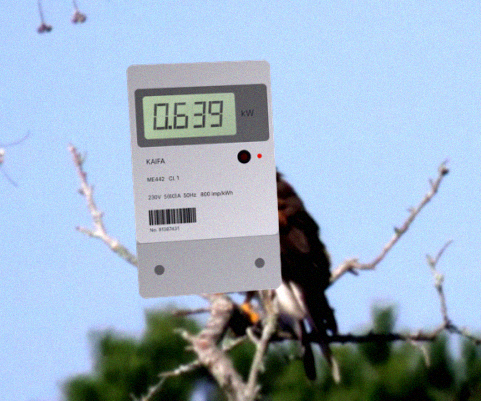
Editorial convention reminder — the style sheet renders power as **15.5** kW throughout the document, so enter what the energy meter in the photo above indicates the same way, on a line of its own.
**0.639** kW
